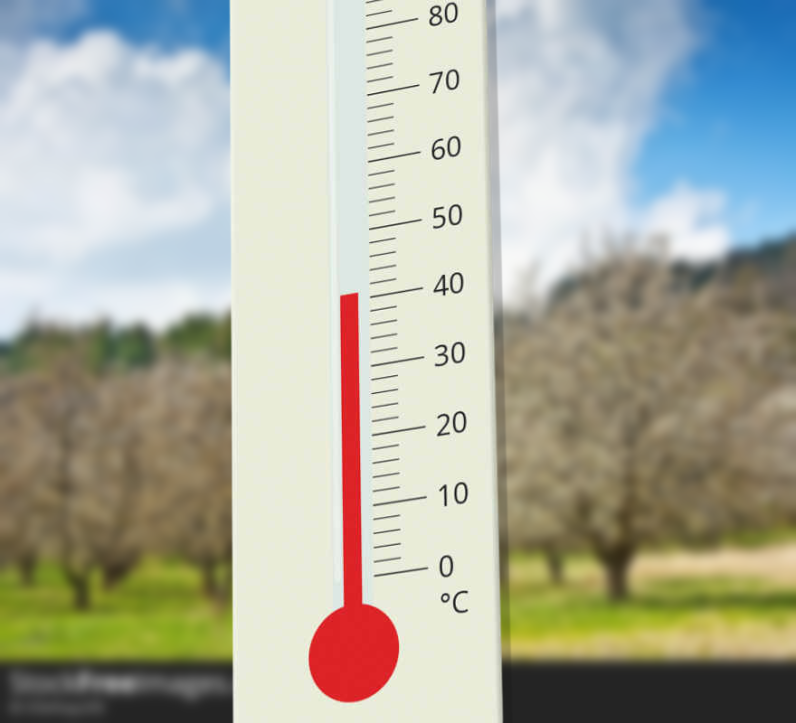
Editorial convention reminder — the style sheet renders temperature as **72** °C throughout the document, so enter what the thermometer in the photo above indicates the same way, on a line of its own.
**41** °C
